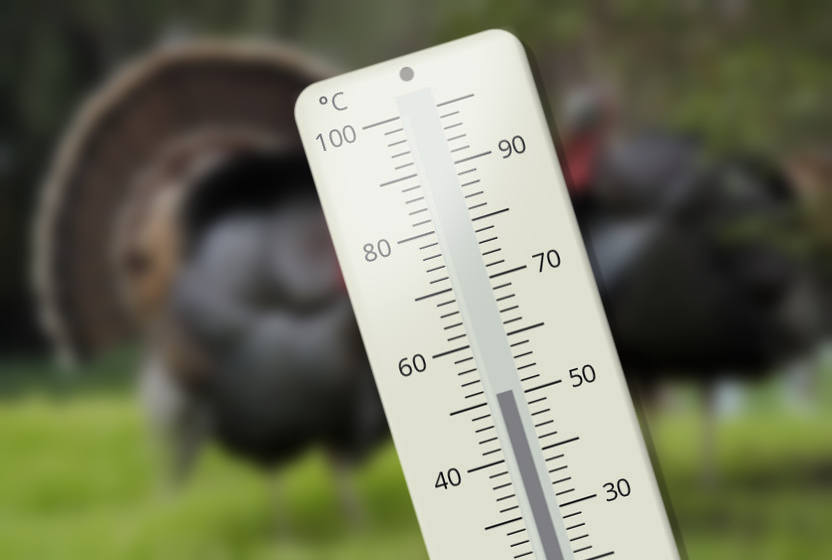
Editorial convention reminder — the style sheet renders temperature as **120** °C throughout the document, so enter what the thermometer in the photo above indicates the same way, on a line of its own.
**51** °C
